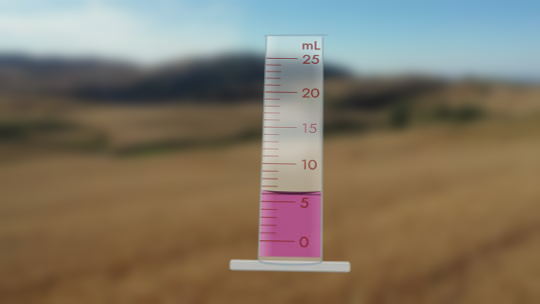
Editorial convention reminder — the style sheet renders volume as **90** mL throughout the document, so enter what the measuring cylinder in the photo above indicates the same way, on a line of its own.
**6** mL
